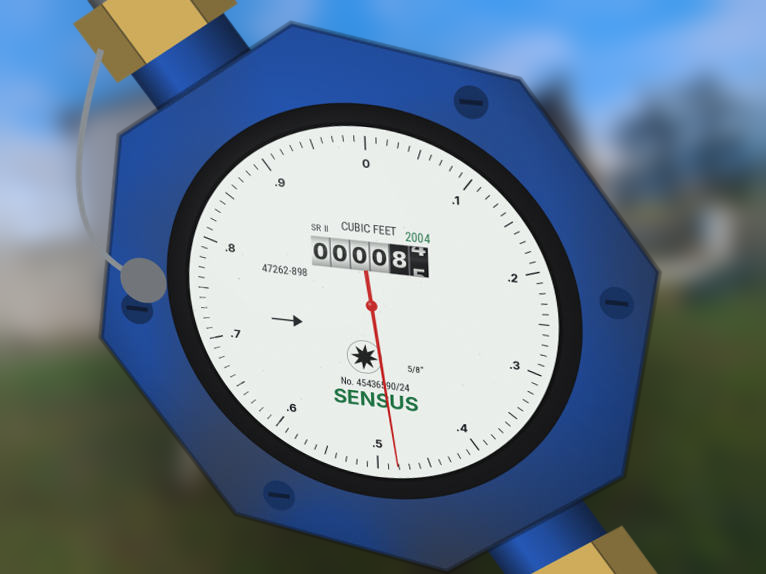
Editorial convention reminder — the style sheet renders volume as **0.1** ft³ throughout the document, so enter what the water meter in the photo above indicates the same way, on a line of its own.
**84.48** ft³
